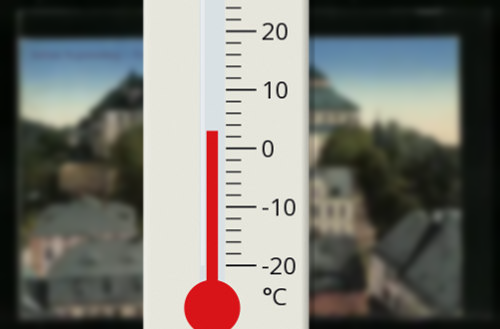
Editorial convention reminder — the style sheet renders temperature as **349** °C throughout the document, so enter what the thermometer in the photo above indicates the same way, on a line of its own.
**3** °C
